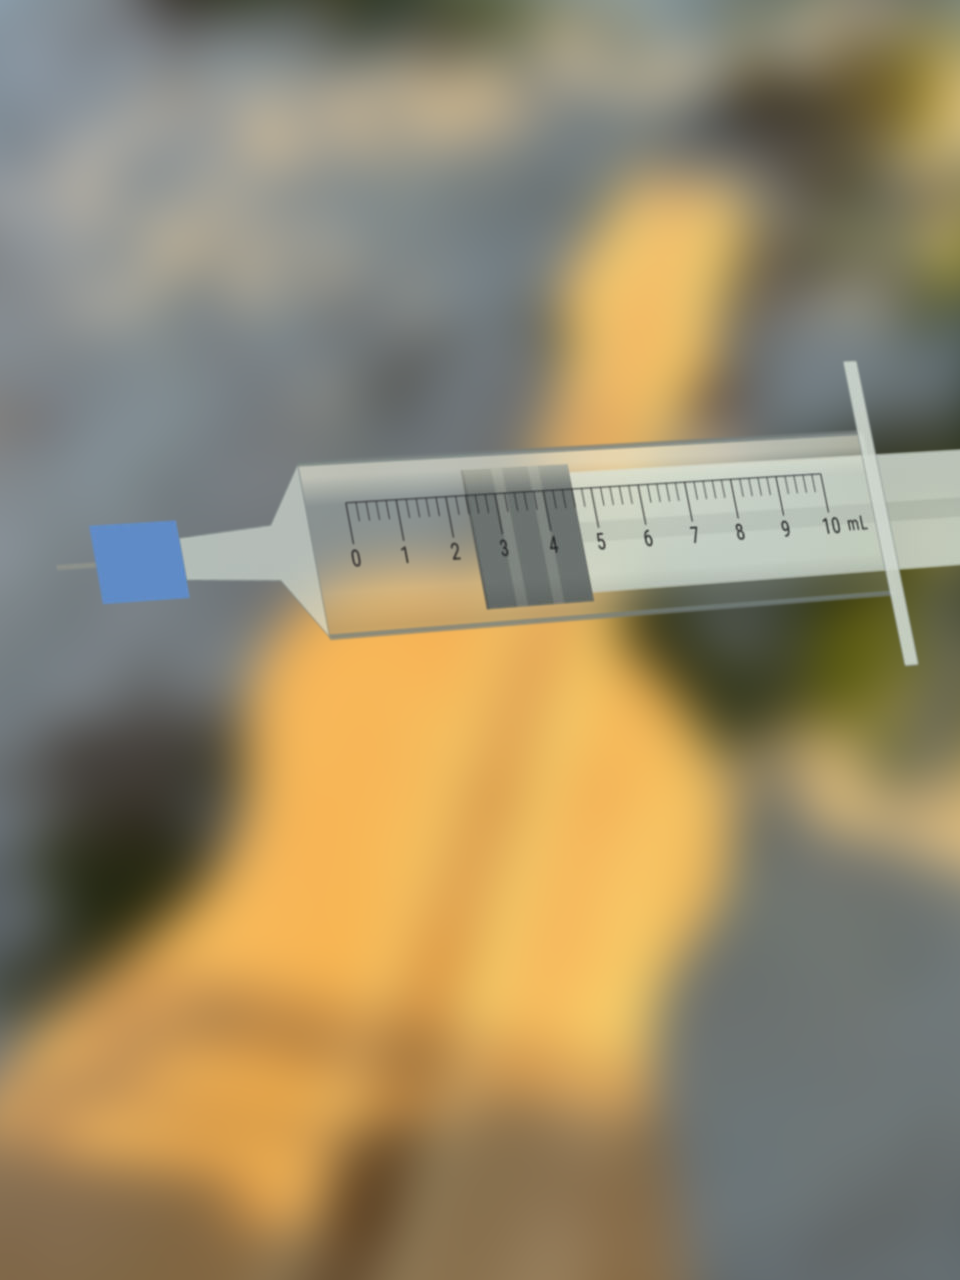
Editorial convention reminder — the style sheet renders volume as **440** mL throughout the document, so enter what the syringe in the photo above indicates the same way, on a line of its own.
**2.4** mL
